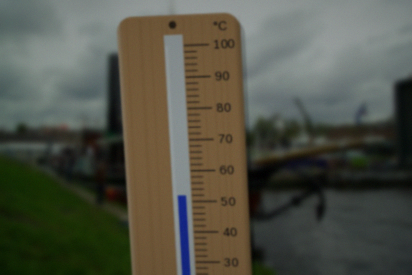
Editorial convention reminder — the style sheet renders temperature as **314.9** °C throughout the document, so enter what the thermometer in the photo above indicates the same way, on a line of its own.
**52** °C
